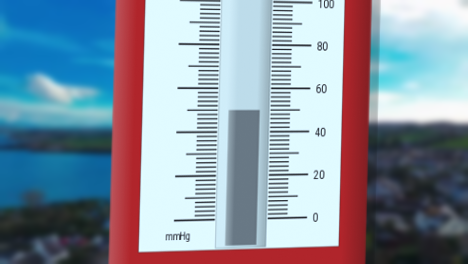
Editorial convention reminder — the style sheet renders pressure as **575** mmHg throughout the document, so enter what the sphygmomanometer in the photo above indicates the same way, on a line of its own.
**50** mmHg
